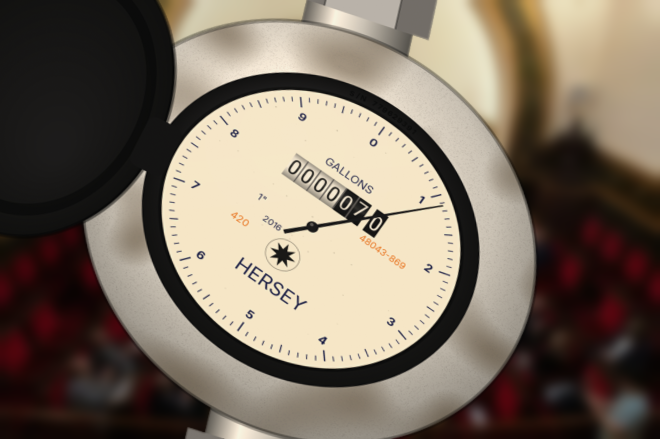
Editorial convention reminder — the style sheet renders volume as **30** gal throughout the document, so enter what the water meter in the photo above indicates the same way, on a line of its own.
**71.1** gal
